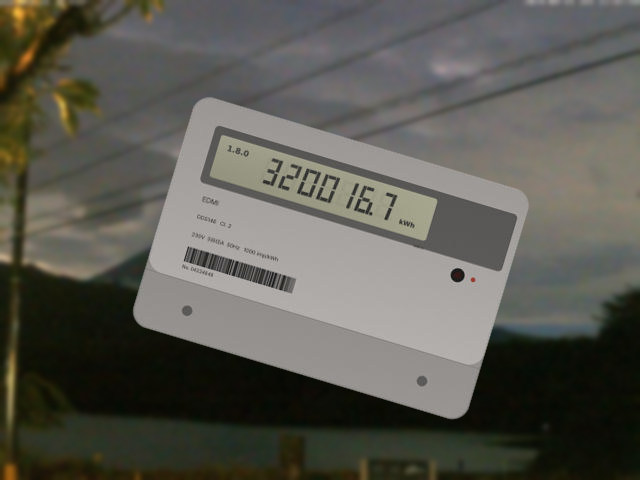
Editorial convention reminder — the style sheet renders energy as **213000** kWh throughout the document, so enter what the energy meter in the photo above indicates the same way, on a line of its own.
**320016.7** kWh
